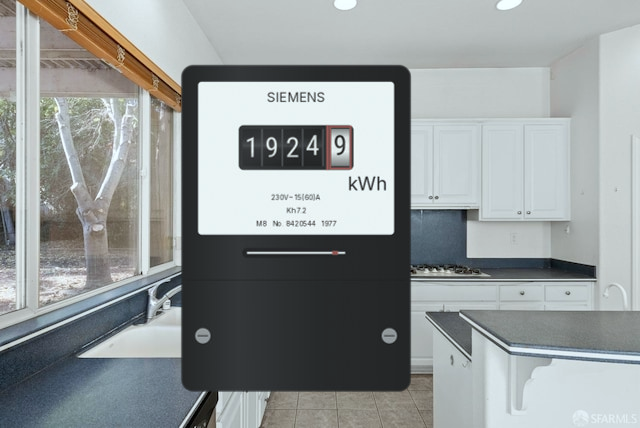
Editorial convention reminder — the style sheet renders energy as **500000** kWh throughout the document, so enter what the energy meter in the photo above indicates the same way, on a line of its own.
**1924.9** kWh
